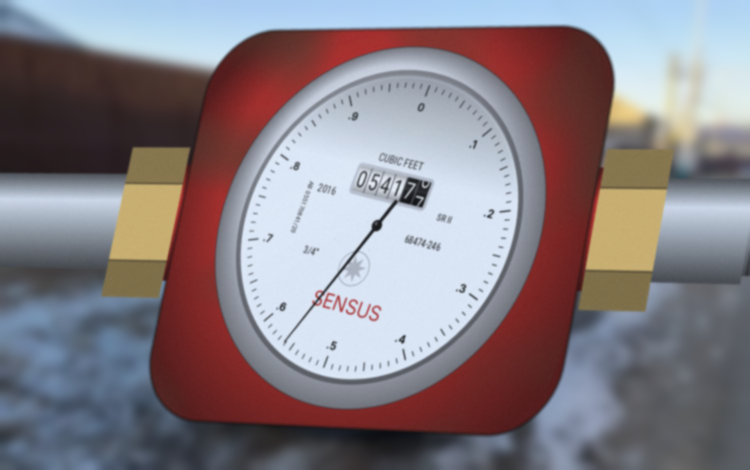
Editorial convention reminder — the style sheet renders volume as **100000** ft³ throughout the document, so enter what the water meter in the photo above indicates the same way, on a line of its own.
**54176.56** ft³
